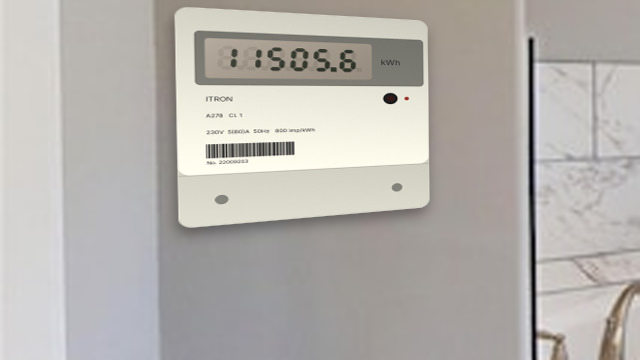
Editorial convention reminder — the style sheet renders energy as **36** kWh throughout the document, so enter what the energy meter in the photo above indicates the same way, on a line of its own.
**11505.6** kWh
